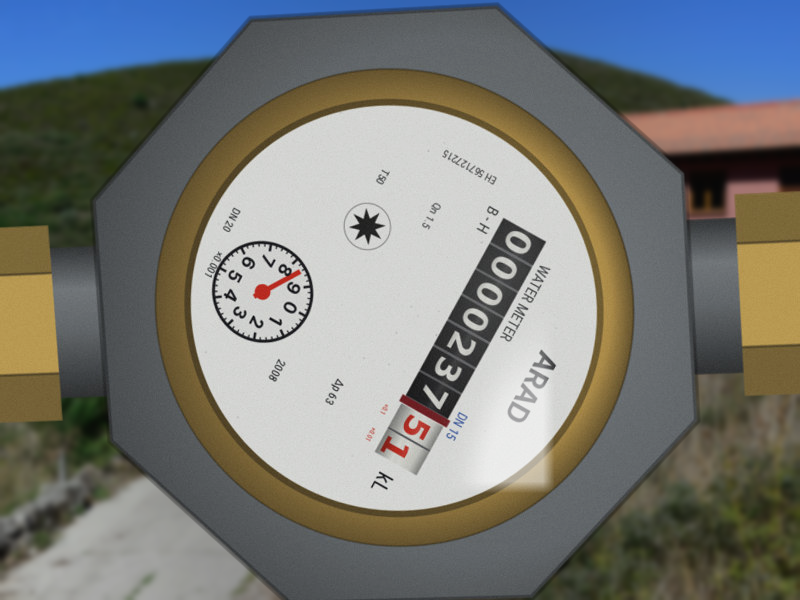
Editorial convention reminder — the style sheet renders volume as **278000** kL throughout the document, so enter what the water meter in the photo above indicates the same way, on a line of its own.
**237.508** kL
